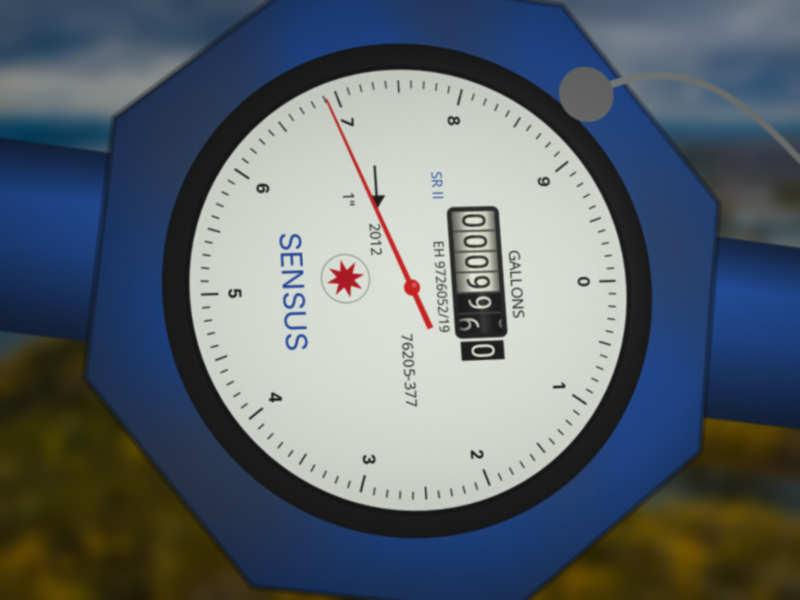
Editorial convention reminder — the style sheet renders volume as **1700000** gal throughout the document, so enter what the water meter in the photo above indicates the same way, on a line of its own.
**9956.9** gal
